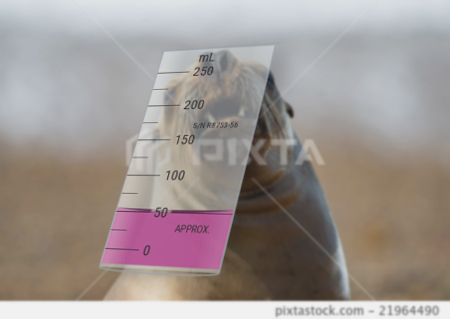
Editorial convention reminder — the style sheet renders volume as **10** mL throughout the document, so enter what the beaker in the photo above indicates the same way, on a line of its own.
**50** mL
